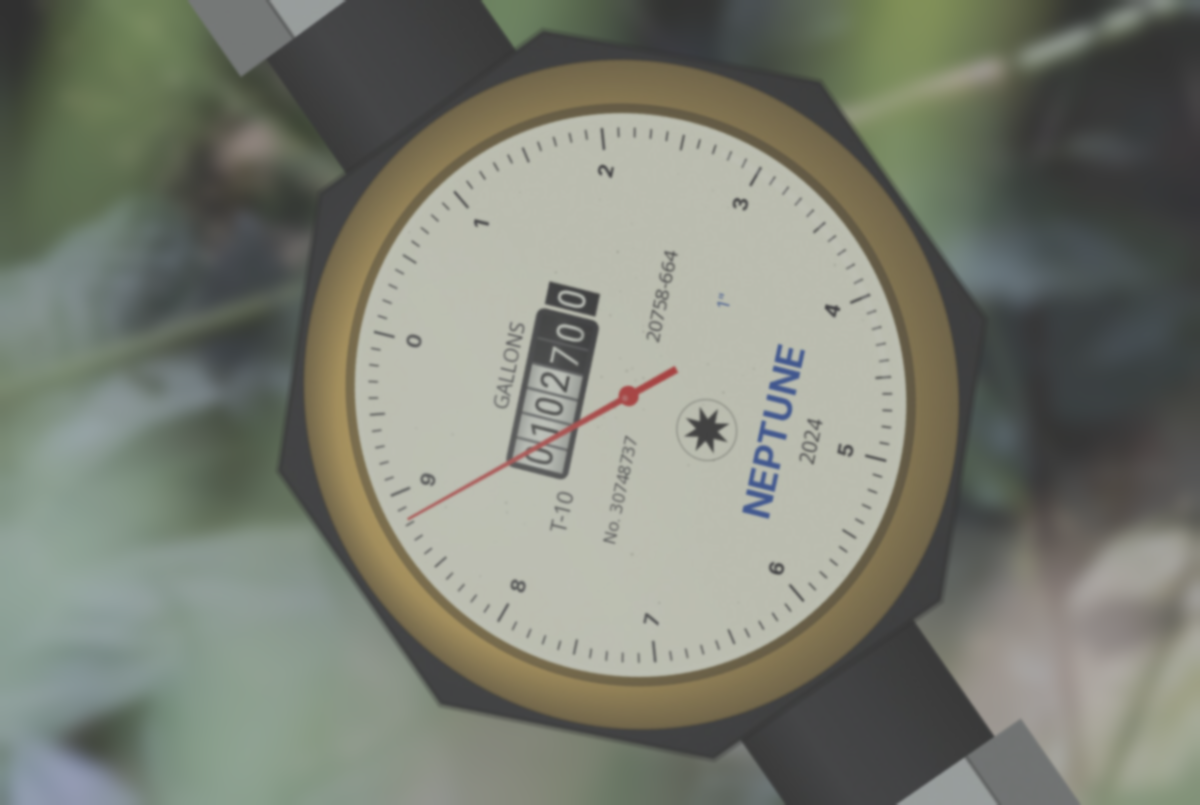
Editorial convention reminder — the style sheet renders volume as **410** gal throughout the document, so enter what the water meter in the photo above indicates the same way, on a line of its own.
**102698.8** gal
